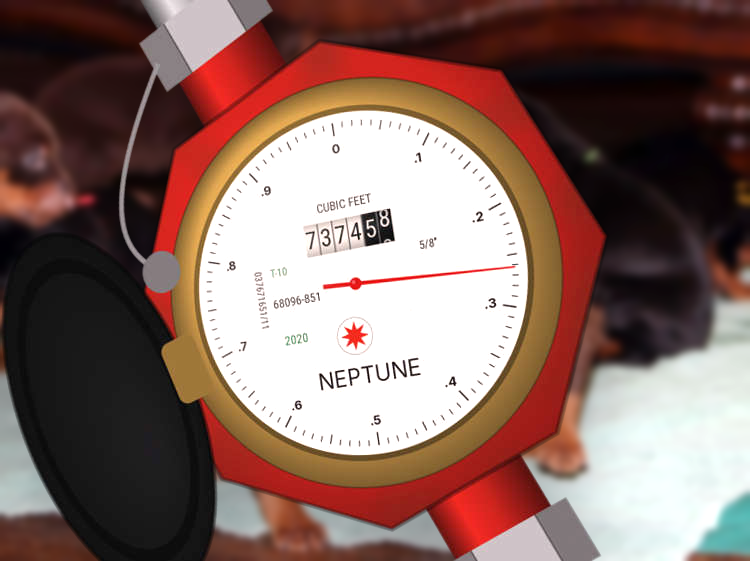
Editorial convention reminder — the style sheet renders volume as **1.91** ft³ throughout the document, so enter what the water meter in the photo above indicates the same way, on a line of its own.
**737458.26** ft³
